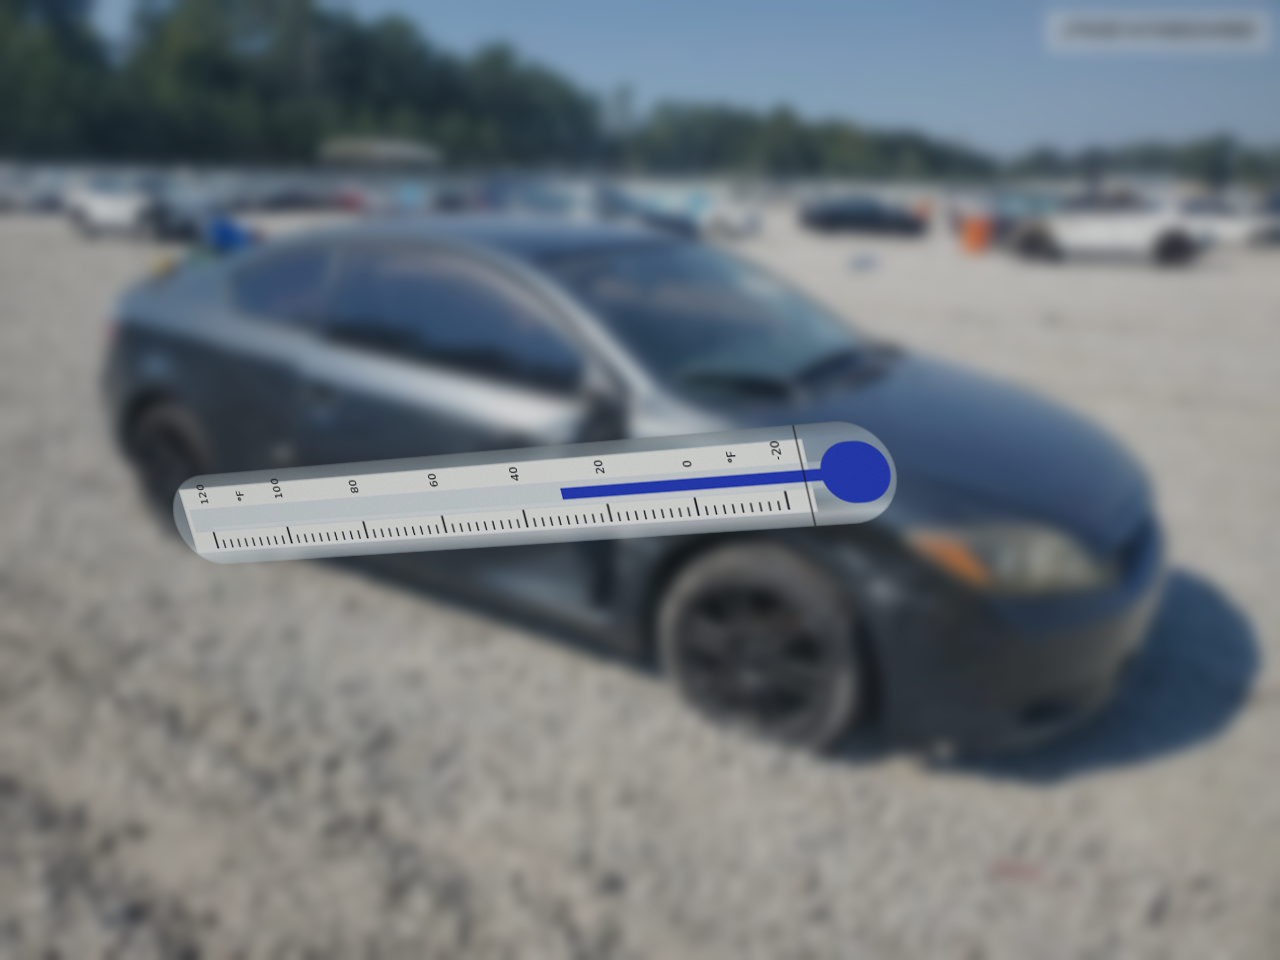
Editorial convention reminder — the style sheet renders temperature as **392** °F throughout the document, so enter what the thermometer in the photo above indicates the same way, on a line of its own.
**30** °F
